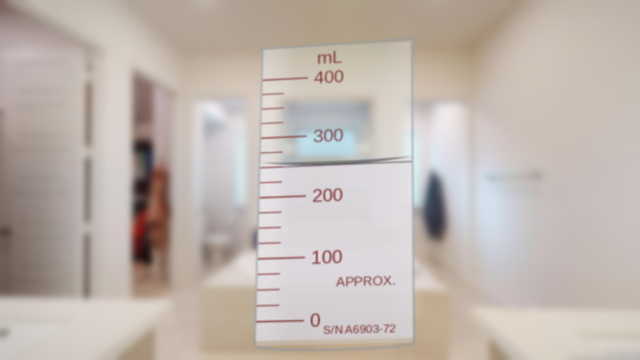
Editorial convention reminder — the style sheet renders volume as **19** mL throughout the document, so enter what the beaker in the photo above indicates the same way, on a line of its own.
**250** mL
